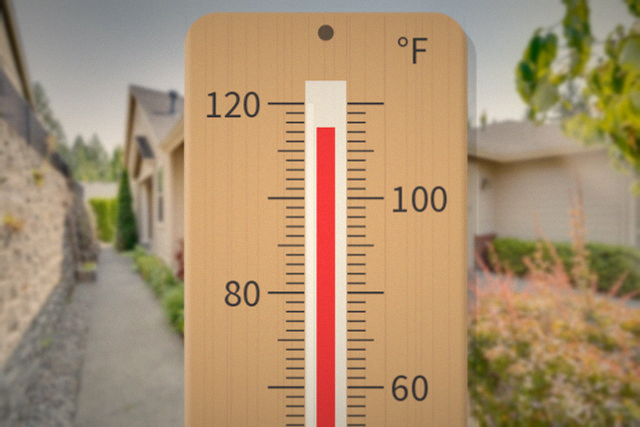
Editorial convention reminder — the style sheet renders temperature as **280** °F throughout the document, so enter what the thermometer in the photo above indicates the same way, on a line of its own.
**115** °F
